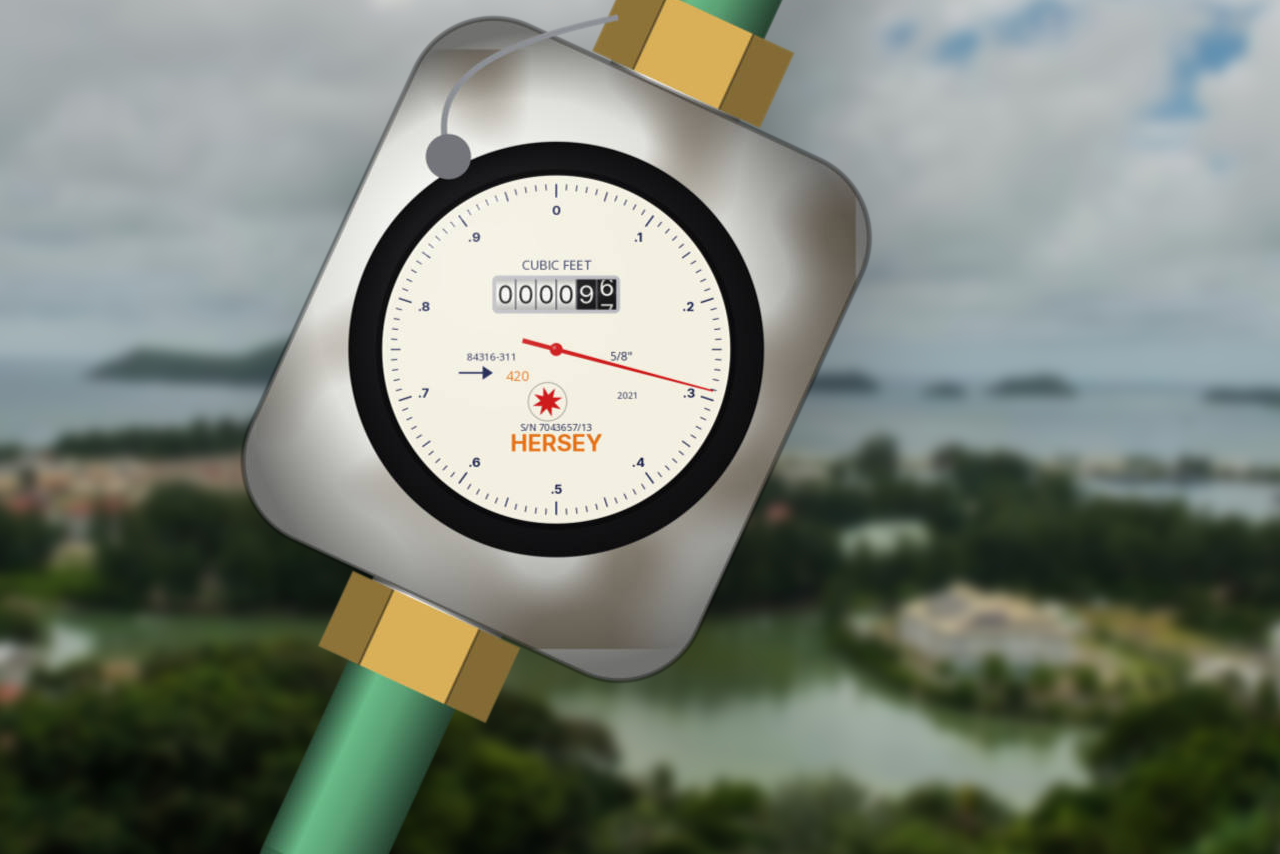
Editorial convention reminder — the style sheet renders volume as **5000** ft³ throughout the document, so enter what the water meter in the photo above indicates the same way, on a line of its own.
**96.29** ft³
